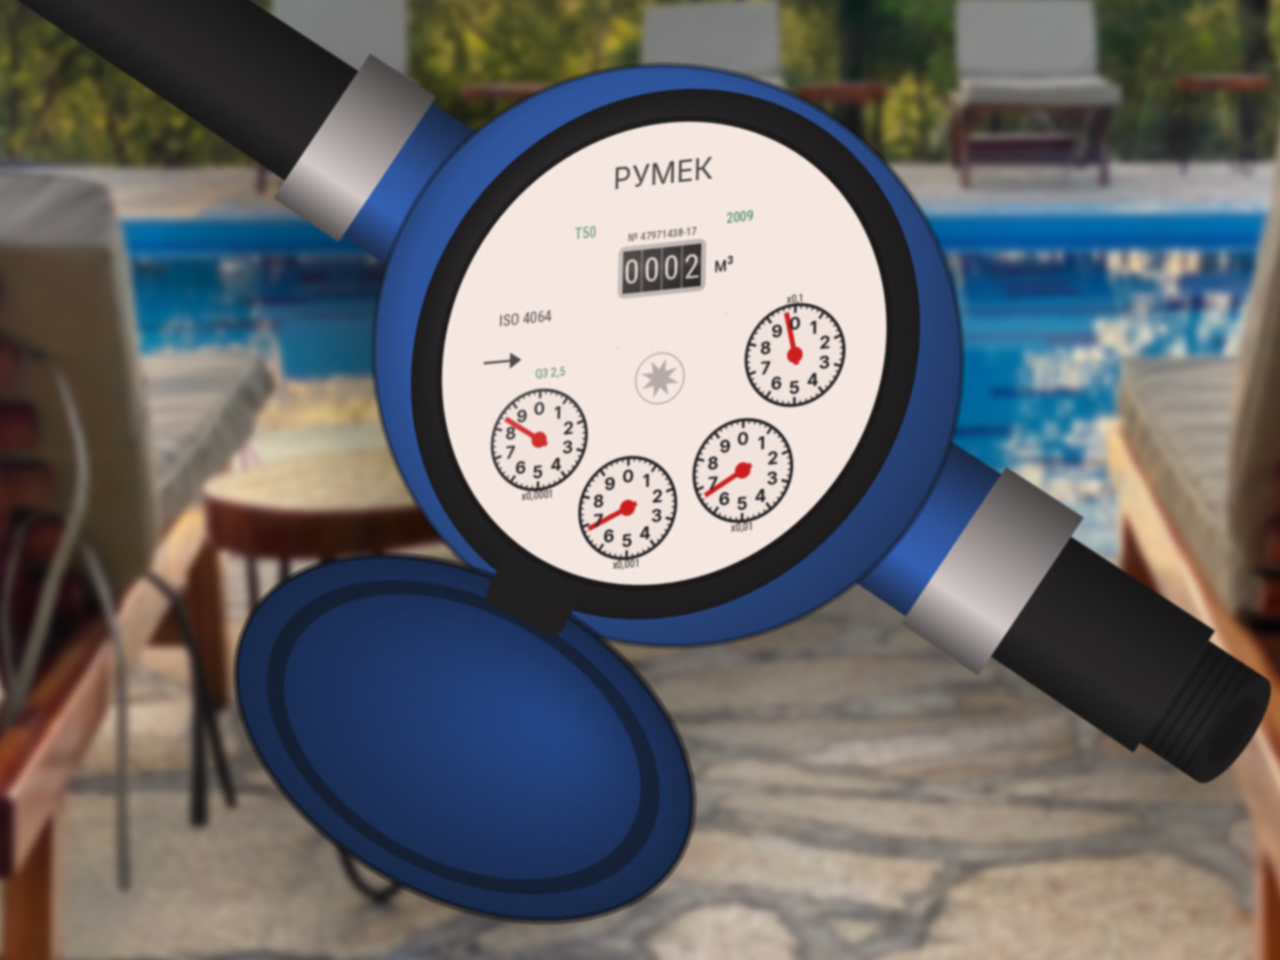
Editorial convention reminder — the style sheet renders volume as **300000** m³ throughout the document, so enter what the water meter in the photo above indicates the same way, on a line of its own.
**1.9668** m³
